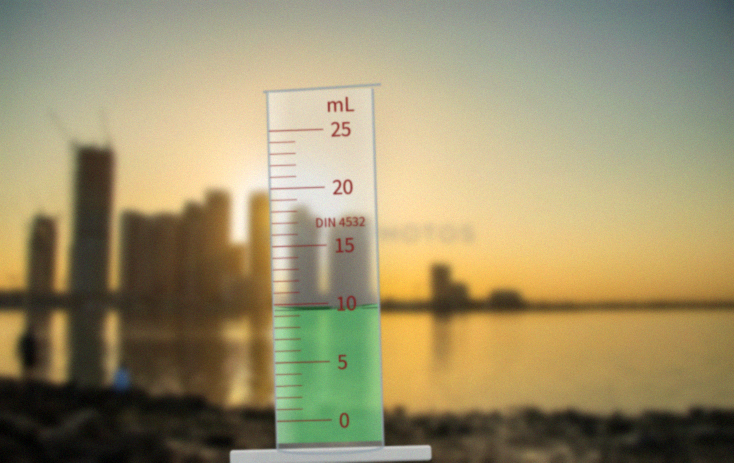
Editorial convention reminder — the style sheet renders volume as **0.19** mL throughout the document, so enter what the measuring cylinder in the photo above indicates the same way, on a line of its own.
**9.5** mL
